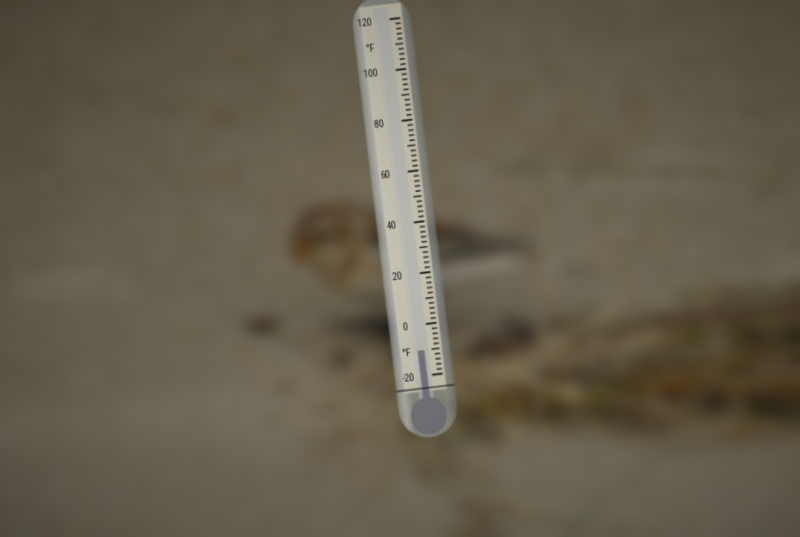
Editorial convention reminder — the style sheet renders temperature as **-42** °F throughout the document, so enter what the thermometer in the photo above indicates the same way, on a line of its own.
**-10** °F
